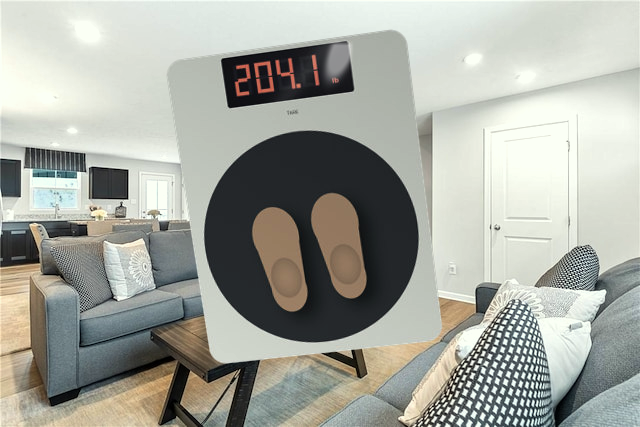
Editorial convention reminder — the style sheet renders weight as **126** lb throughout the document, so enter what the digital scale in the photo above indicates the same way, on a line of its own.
**204.1** lb
